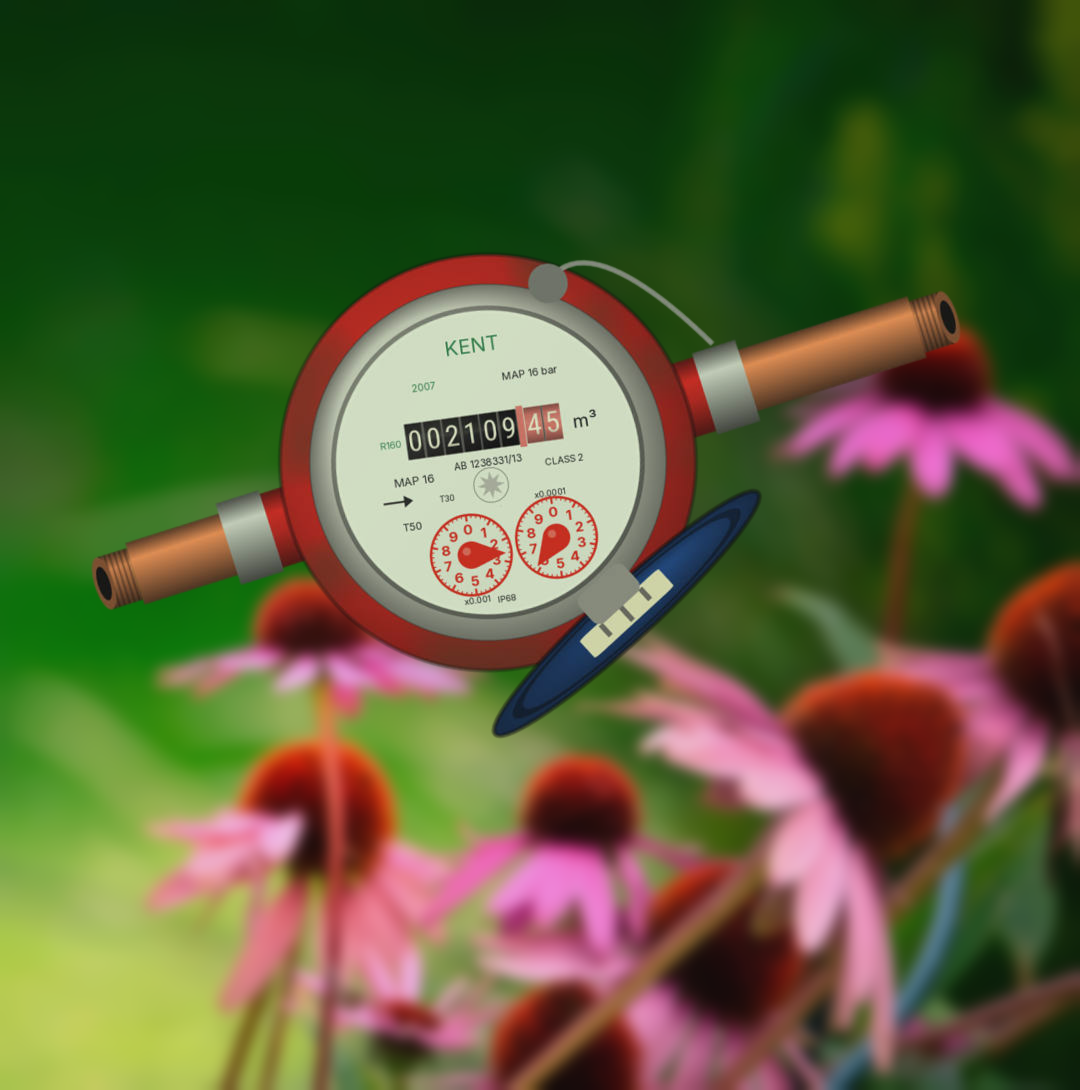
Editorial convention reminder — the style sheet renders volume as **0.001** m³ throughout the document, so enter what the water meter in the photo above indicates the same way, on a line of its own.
**2109.4526** m³
